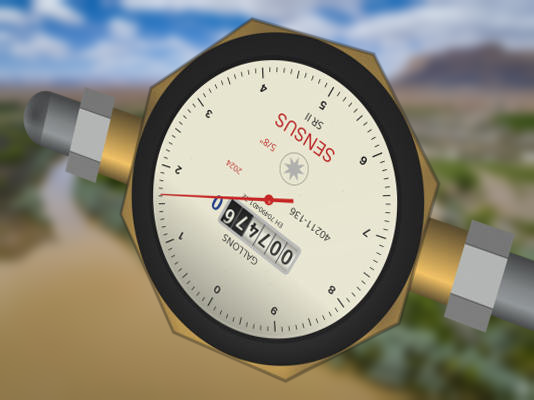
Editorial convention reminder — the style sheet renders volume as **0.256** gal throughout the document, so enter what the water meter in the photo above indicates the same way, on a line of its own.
**74761.6** gal
